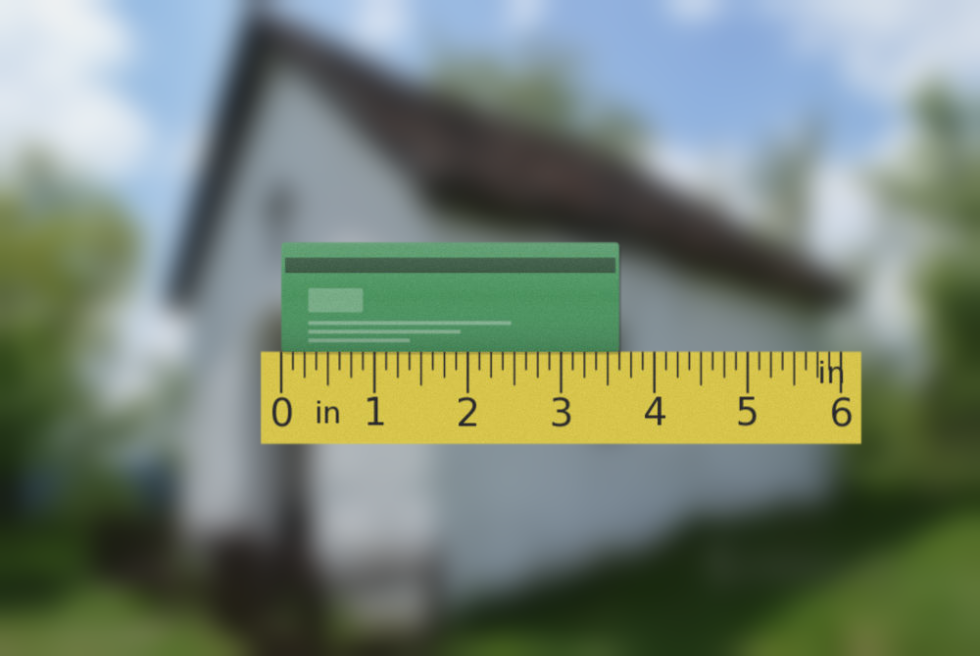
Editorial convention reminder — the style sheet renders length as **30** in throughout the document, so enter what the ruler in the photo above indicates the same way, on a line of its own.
**3.625** in
